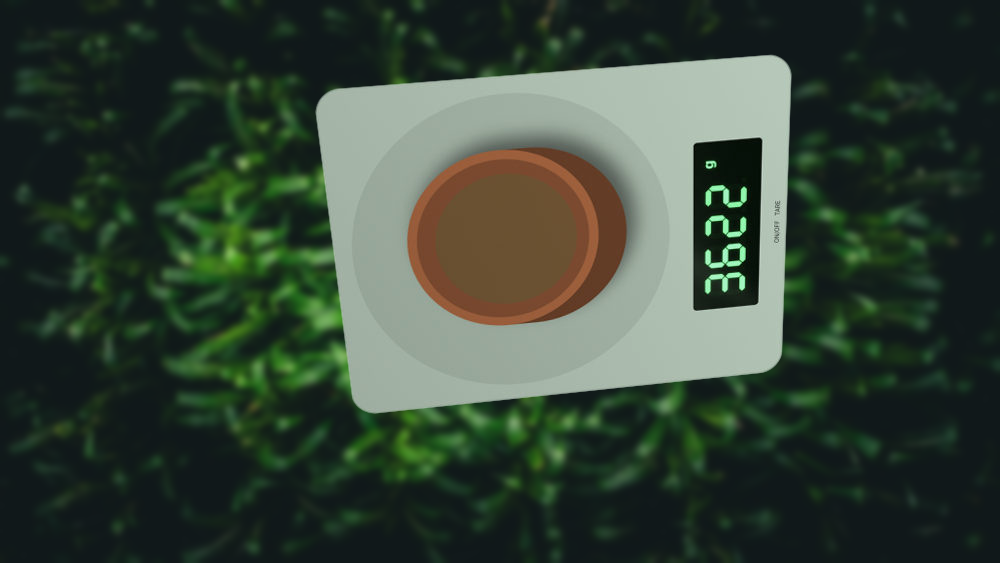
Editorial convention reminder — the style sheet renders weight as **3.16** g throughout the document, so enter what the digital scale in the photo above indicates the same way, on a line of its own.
**3622** g
